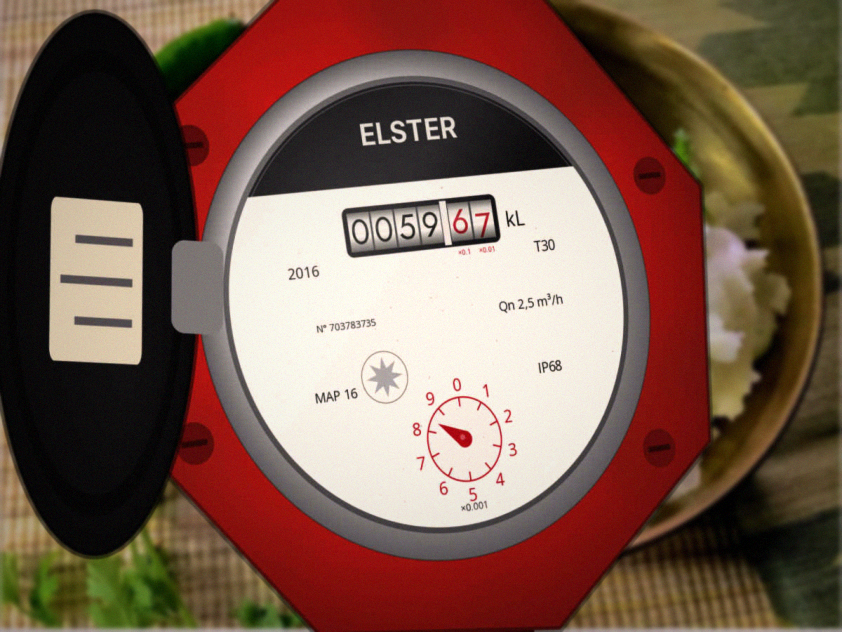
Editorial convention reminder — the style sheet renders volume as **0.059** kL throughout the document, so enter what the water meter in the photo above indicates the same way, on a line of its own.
**59.668** kL
